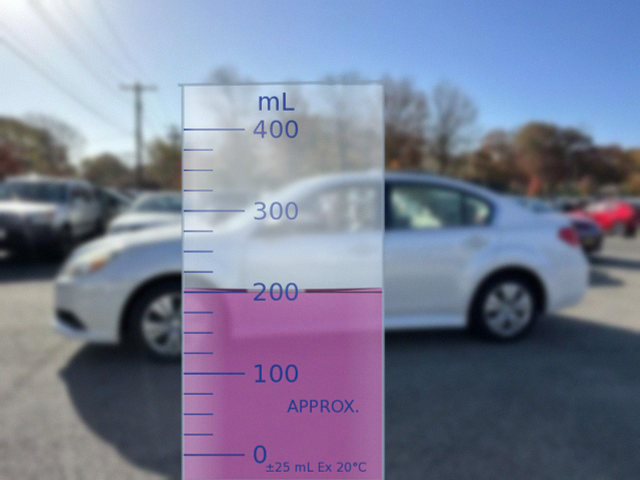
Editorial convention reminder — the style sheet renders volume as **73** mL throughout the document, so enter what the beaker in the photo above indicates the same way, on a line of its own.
**200** mL
